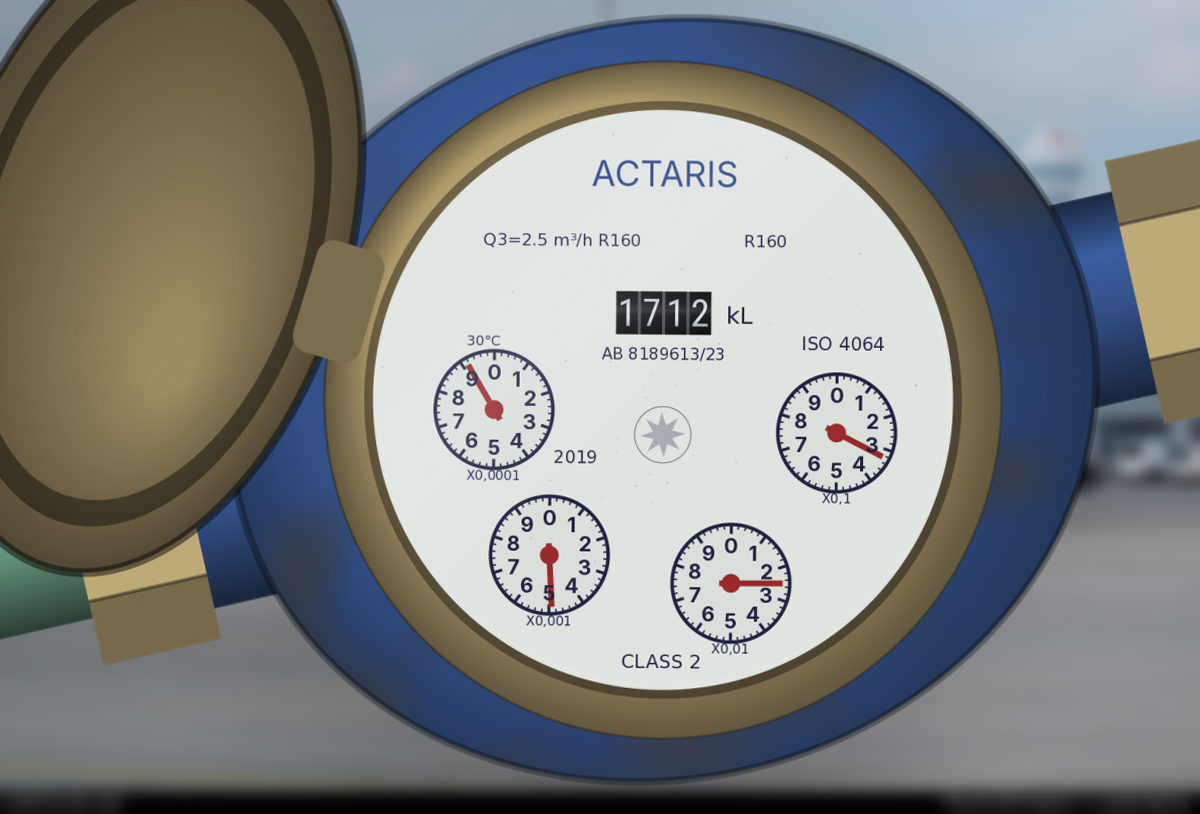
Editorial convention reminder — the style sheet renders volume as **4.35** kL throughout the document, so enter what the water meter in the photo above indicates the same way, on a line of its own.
**1712.3249** kL
